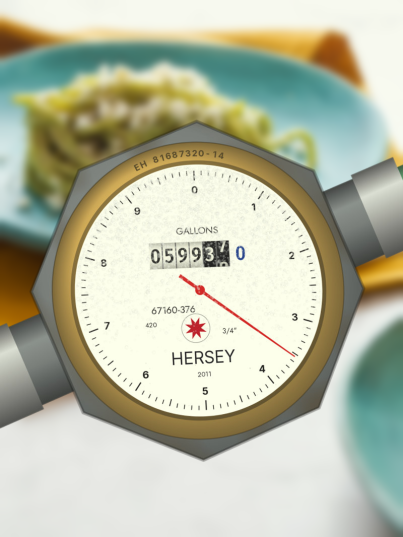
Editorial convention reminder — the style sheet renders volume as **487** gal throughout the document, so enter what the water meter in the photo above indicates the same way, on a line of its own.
**599373.5** gal
